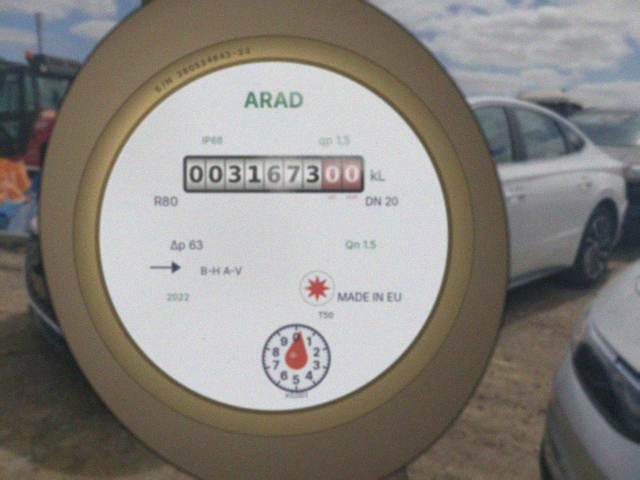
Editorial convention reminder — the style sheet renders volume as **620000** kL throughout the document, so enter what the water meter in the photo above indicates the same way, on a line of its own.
**31673.000** kL
